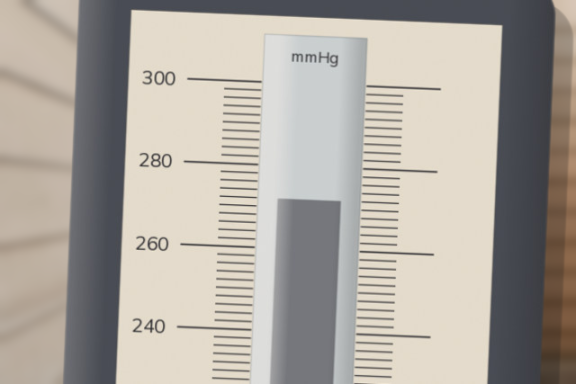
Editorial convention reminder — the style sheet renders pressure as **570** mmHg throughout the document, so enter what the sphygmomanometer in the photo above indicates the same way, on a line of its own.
**272** mmHg
